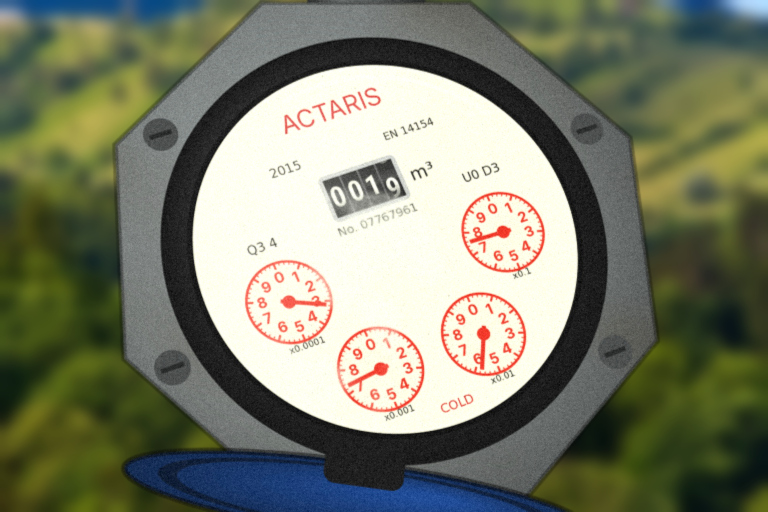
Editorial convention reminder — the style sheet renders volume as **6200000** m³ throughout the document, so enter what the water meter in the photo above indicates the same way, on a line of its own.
**18.7573** m³
